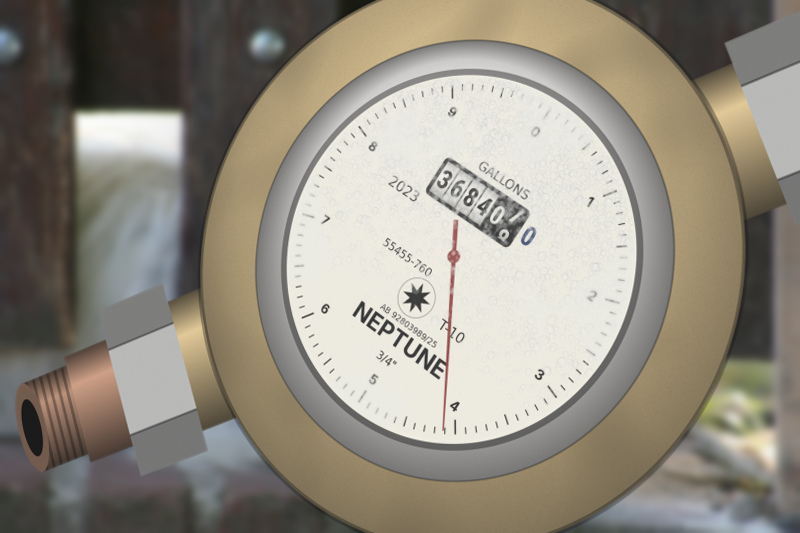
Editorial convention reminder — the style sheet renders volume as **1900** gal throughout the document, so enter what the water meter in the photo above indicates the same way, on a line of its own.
**3684074.1** gal
